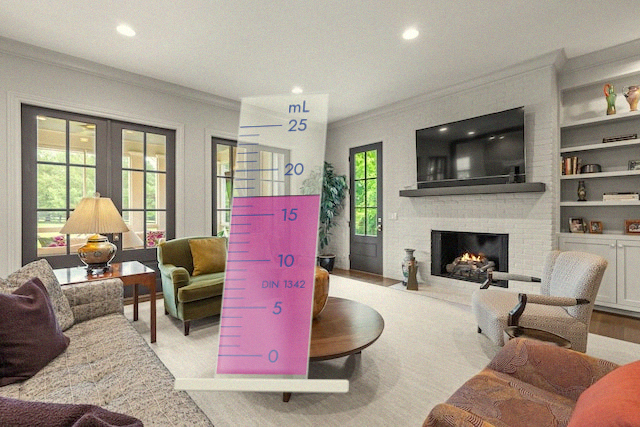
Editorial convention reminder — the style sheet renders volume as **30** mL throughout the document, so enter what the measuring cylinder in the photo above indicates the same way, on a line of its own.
**17** mL
